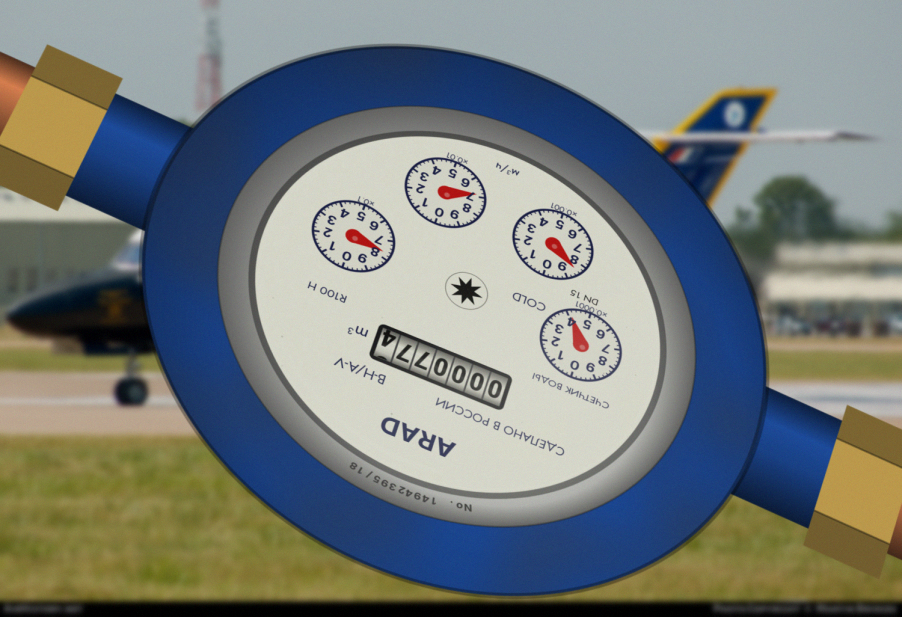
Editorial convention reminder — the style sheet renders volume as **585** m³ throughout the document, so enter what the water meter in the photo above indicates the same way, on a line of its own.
**773.7684** m³
